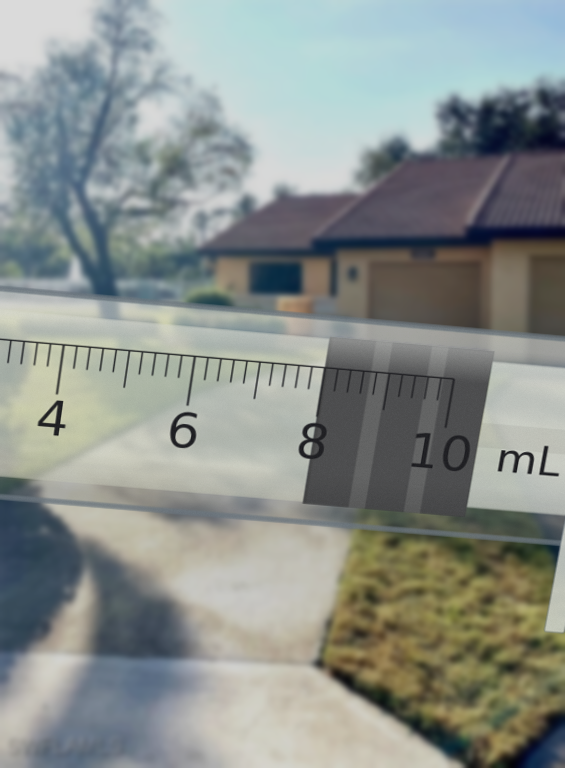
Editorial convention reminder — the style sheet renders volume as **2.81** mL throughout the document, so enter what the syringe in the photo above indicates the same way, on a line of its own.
**8** mL
